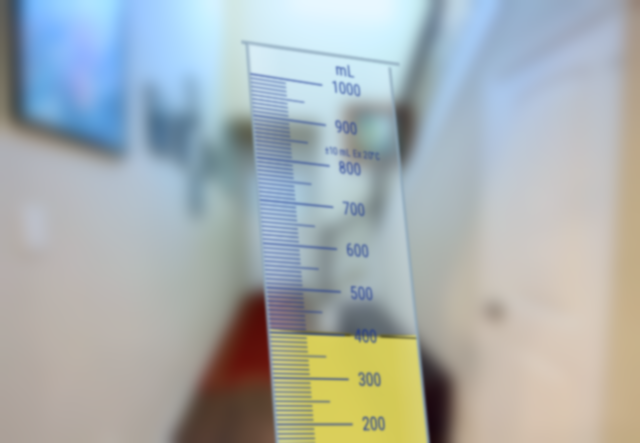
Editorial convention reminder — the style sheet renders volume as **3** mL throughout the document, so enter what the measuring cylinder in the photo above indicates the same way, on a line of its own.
**400** mL
